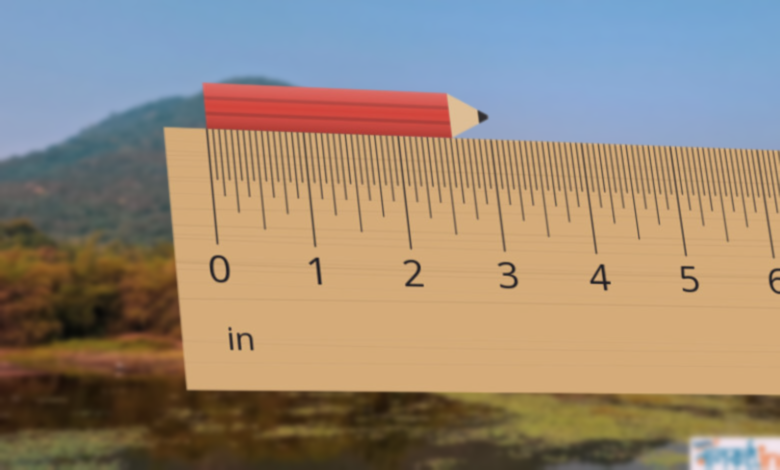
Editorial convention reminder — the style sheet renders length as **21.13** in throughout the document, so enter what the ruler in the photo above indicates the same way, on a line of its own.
**3** in
